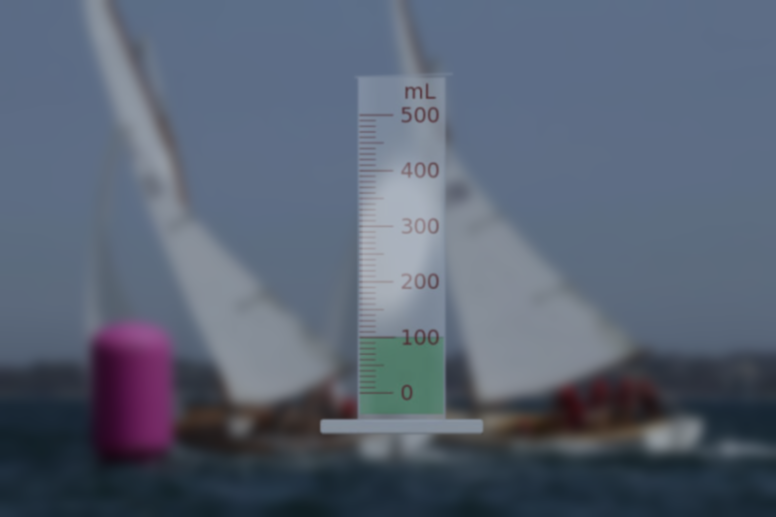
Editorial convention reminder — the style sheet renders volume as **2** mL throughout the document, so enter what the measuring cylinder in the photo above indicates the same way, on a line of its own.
**100** mL
